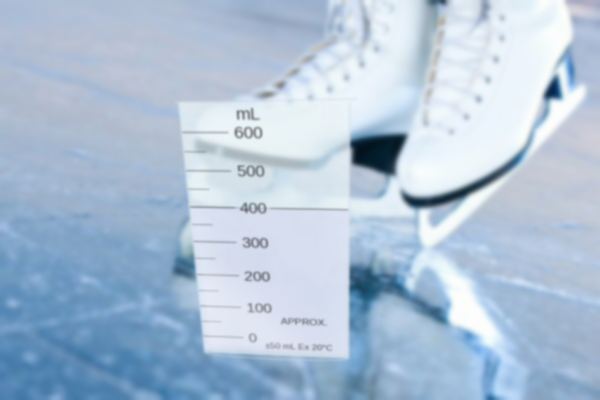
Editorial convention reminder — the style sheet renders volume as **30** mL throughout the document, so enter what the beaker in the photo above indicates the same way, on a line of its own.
**400** mL
